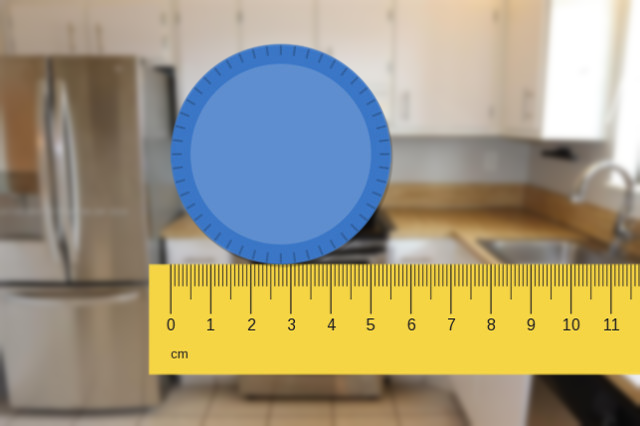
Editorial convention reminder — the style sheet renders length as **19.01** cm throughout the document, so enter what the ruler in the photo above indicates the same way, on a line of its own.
**5.5** cm
